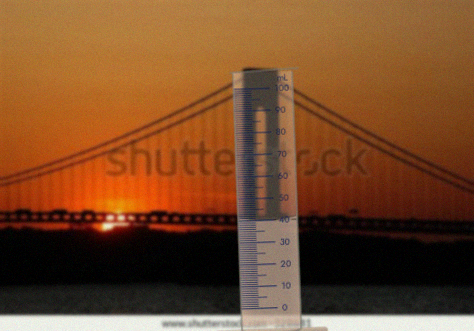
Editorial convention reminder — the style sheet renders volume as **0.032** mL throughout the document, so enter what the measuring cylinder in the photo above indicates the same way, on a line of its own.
**40** mL
